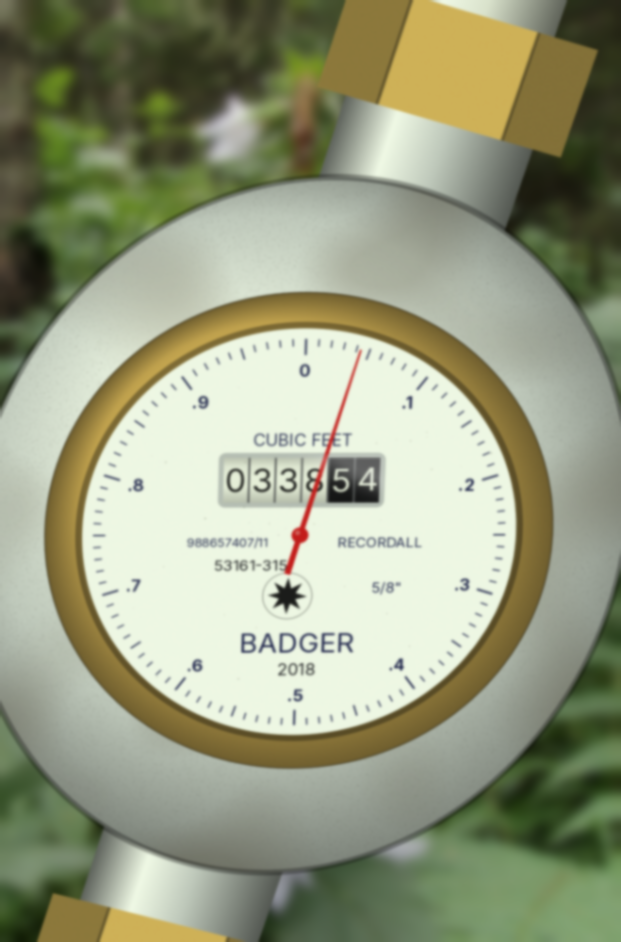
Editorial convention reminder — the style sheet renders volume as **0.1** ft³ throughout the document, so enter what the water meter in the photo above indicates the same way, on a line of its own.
**33854.04** ft³
